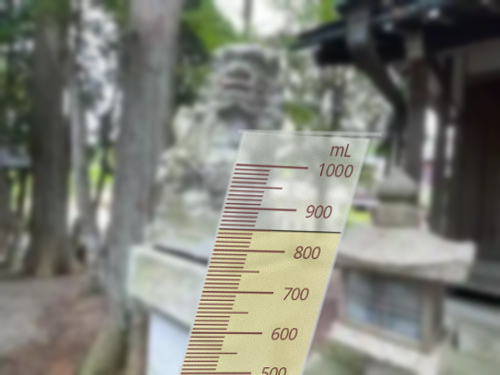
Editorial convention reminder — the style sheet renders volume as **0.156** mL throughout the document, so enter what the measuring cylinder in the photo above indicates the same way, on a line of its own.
**850** mL
